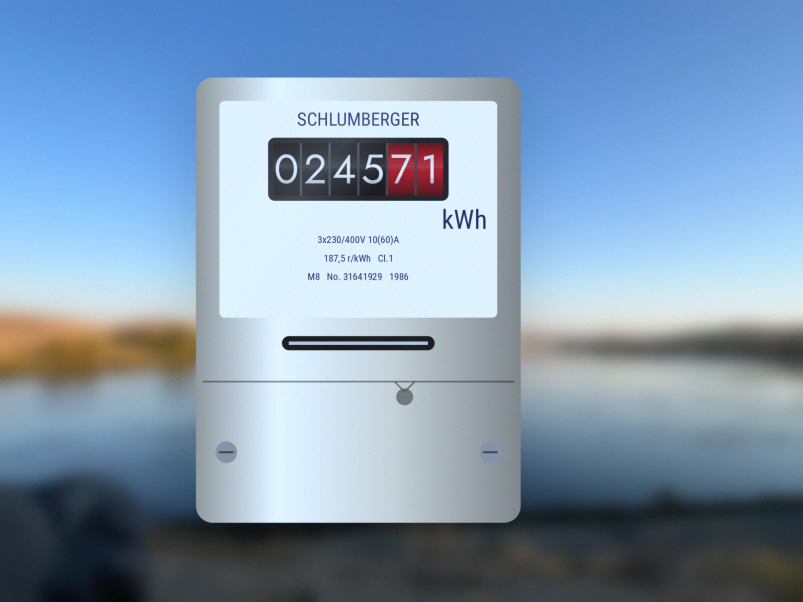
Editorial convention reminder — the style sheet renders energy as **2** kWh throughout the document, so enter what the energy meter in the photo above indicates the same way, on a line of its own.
**245.71** kWh
